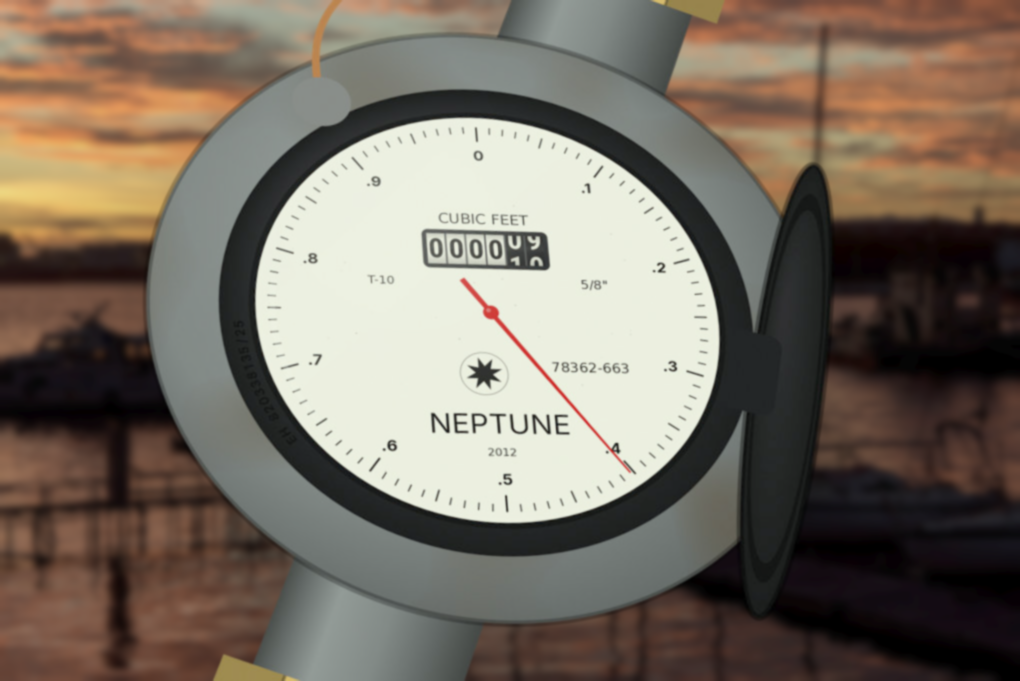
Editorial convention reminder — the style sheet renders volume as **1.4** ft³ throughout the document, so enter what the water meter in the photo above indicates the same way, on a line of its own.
**9.40** ft³
